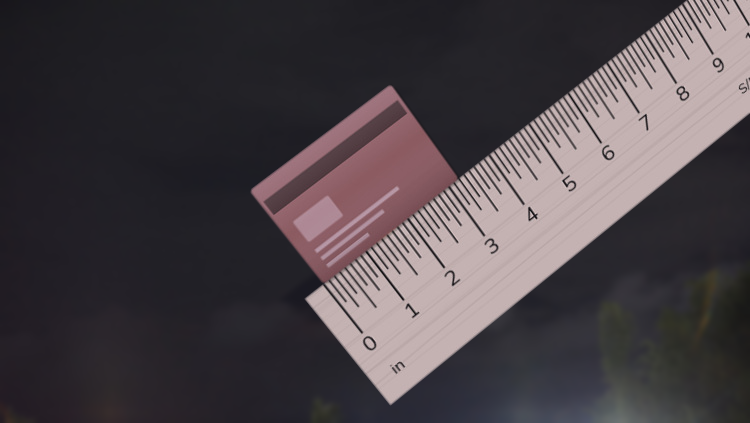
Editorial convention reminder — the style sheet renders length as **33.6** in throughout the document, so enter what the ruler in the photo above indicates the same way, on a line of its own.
**3.25** in
